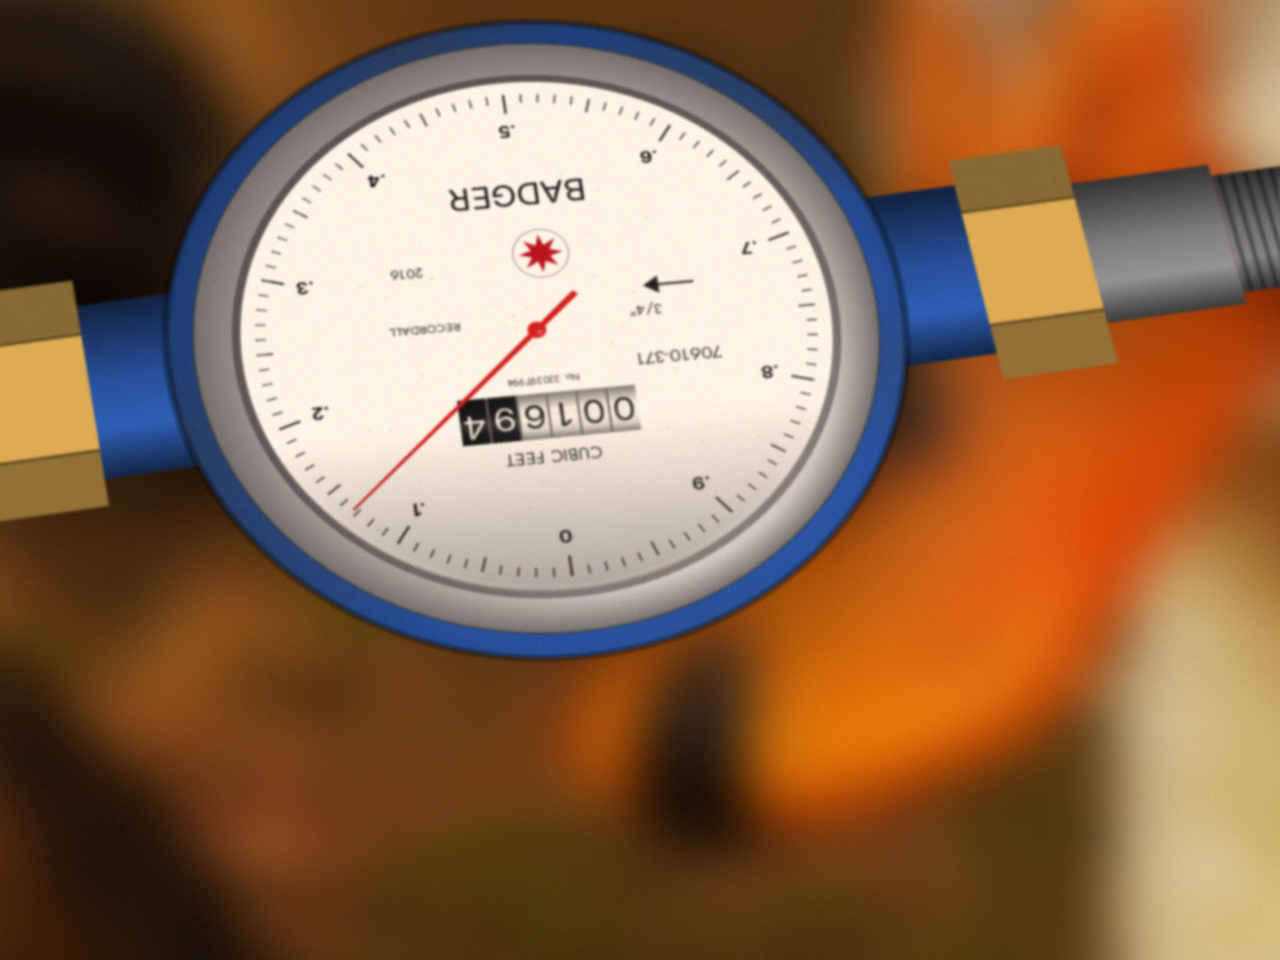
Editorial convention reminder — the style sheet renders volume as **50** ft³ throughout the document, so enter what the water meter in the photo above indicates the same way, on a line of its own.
**1694.13** ft³
